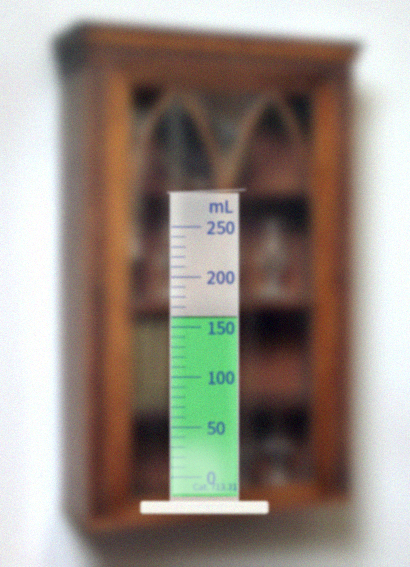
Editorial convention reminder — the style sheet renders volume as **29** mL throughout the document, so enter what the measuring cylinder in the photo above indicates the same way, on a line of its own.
**160** mL
